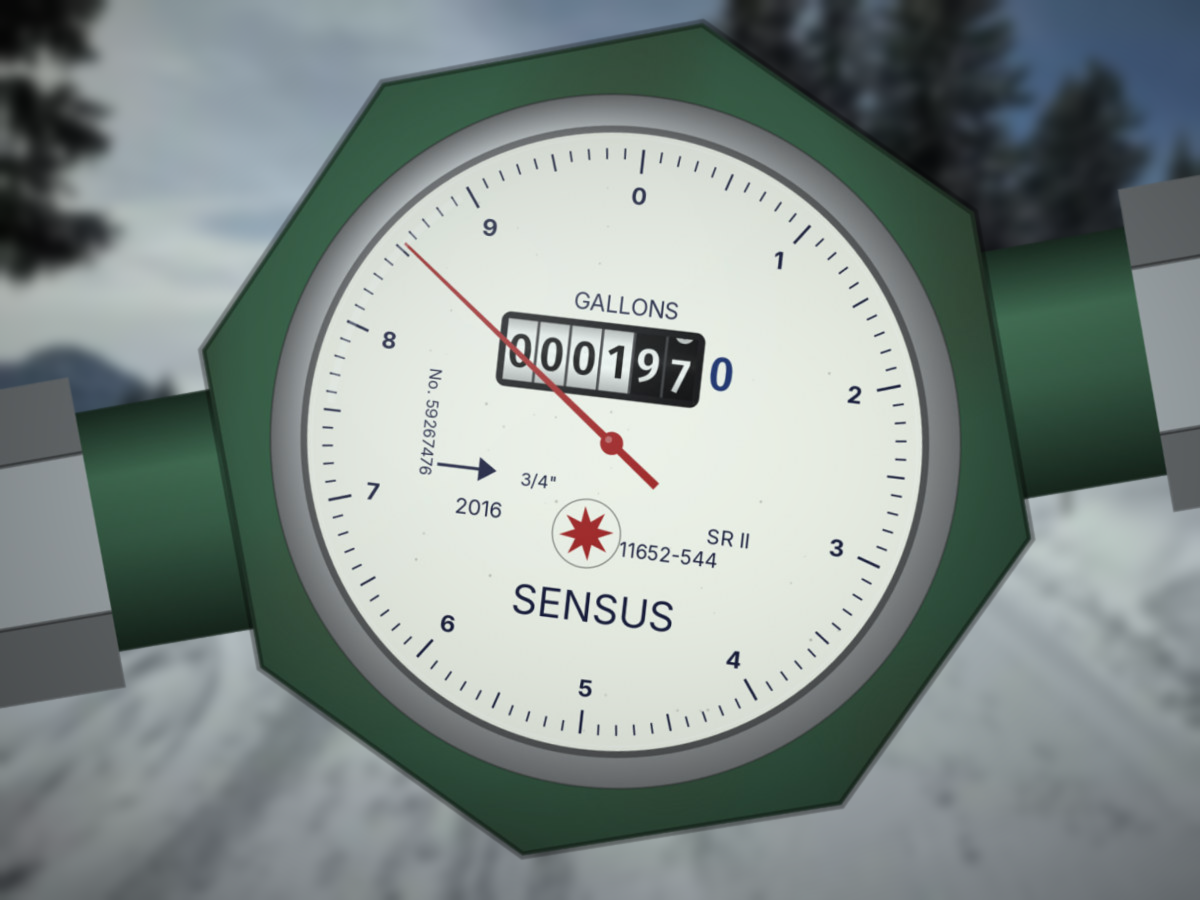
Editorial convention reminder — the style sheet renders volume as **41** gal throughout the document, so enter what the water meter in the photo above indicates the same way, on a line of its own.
**1968.5** gal
